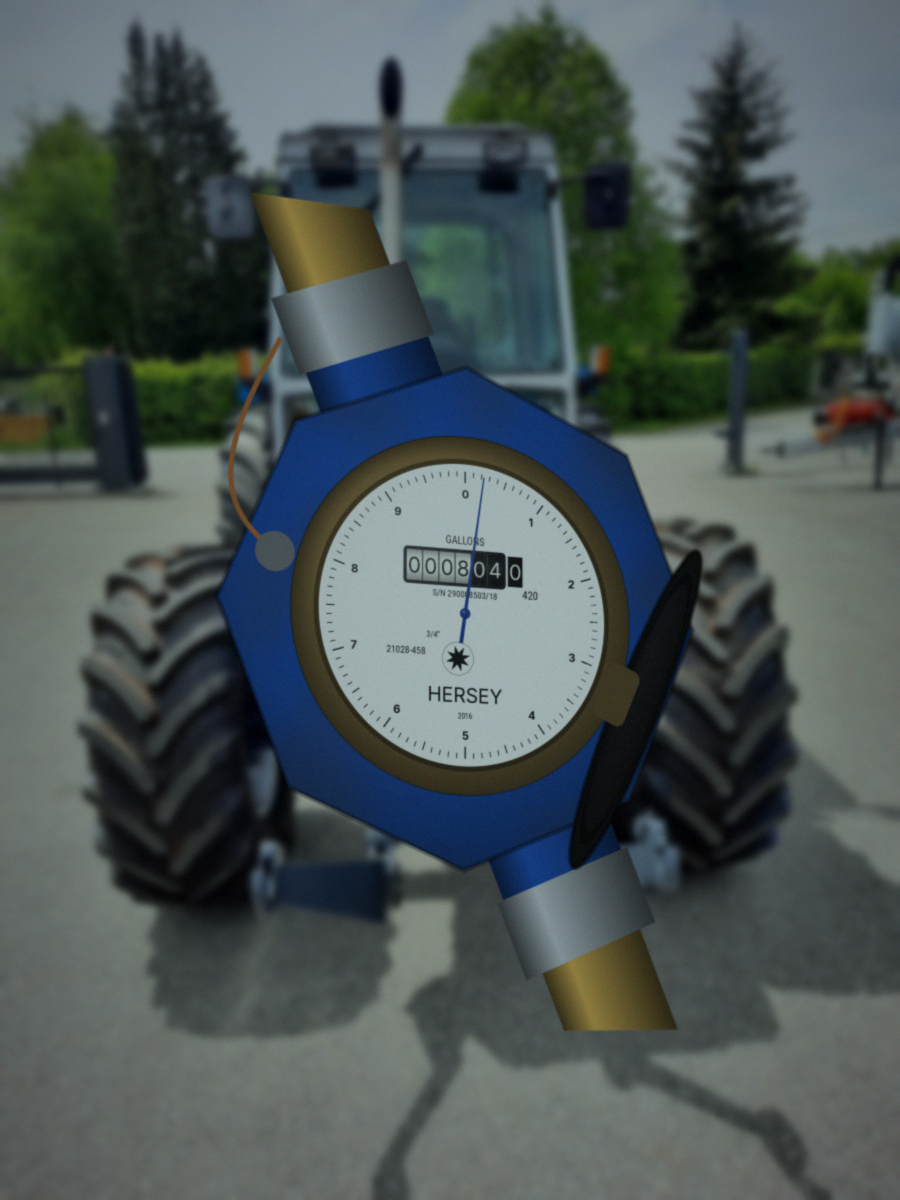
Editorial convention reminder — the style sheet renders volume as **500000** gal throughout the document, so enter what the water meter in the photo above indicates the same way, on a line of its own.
**8040.2** gal
